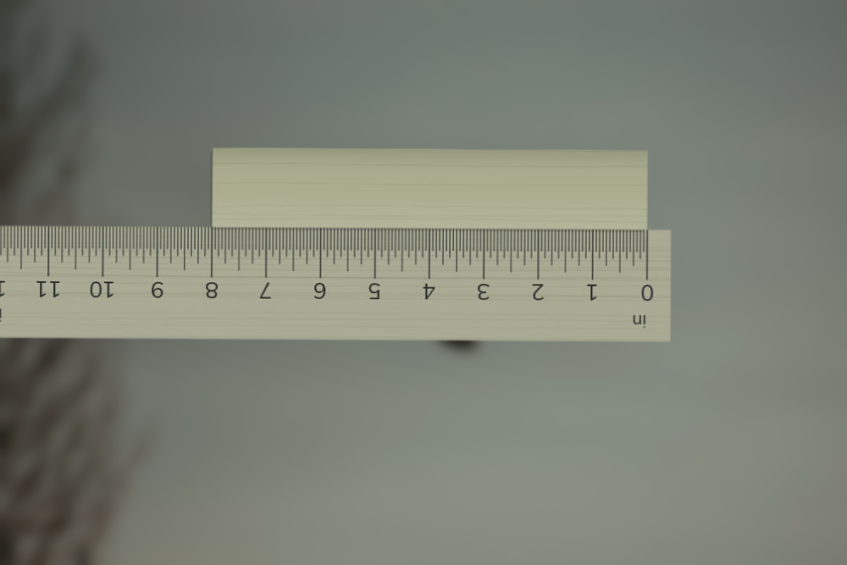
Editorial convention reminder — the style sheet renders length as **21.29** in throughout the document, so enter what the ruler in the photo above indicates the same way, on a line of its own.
**8** in
